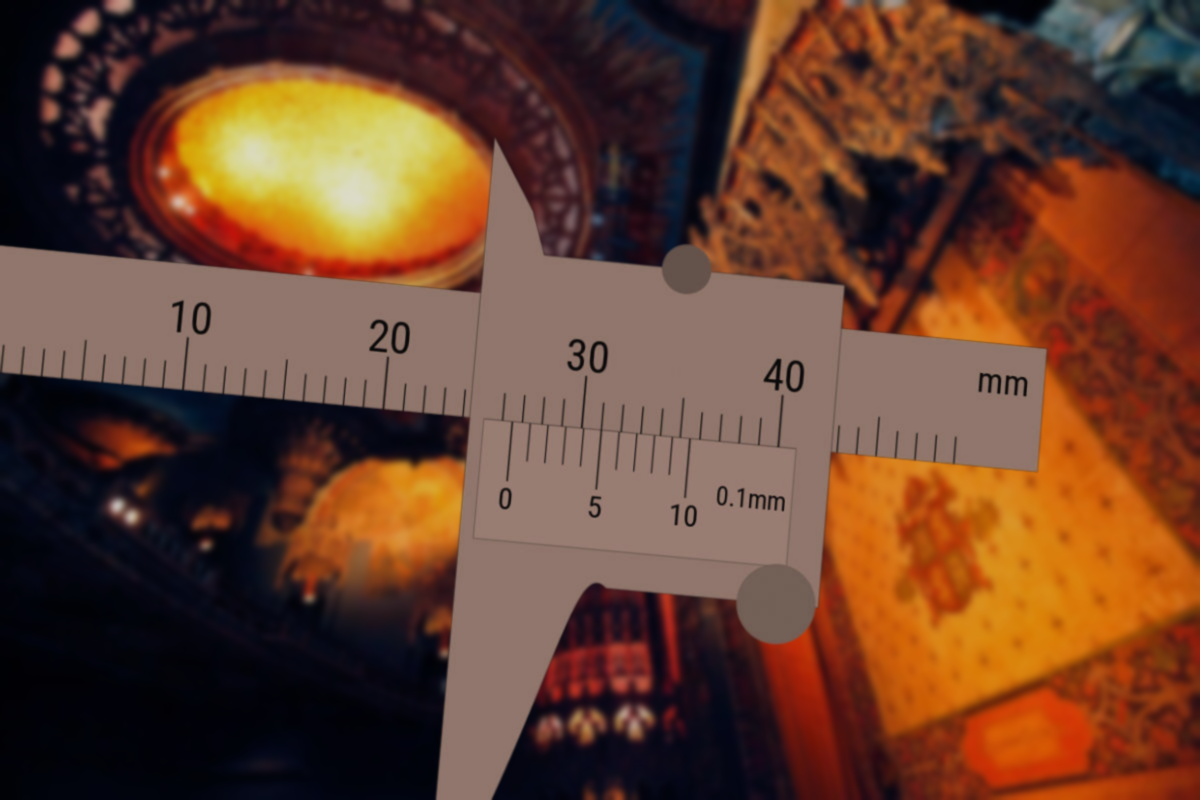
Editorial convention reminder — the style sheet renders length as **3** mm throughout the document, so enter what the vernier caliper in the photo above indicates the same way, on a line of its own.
**26.5** mm
